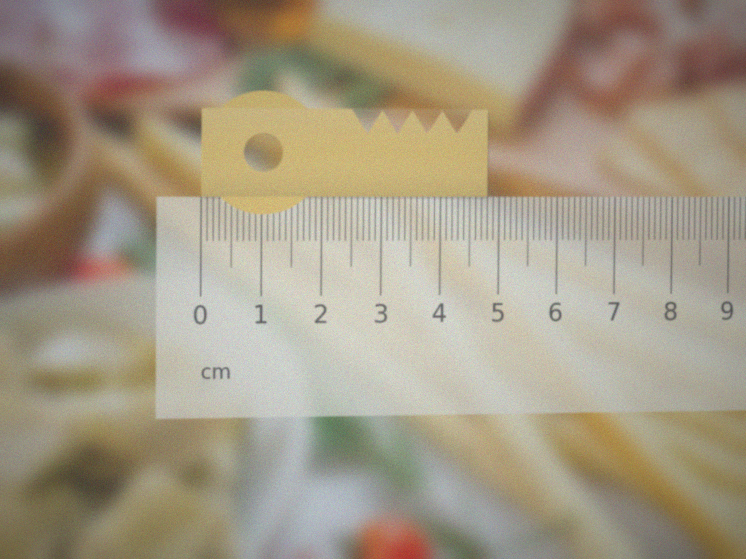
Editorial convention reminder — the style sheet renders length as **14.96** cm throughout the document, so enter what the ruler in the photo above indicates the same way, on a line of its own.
**4.8** cm
